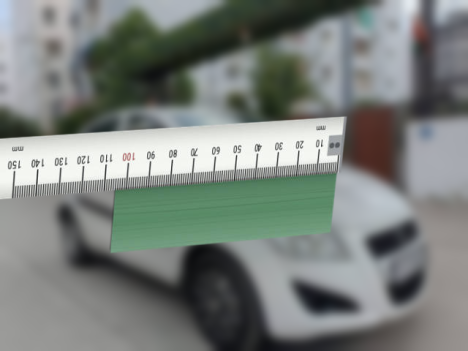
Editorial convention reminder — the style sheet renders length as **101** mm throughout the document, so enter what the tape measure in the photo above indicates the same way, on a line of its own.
**105** mm
